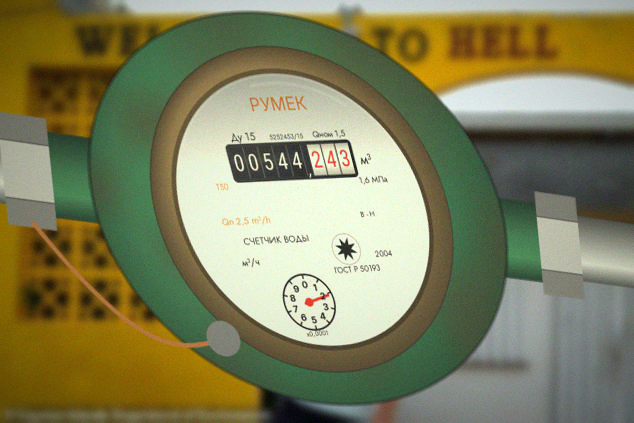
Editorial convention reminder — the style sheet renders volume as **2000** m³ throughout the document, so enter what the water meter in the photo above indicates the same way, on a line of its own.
**544.2432** m³
